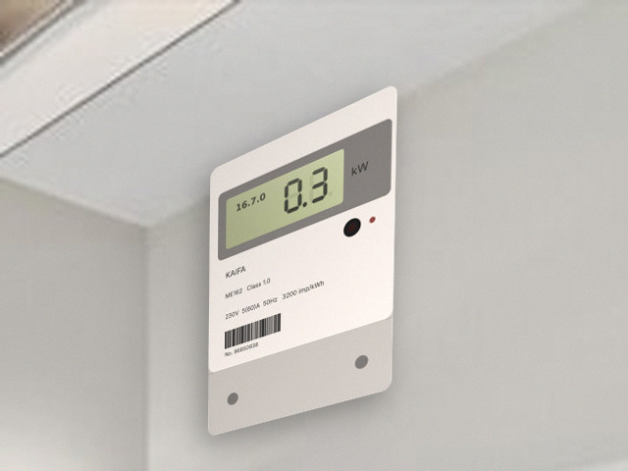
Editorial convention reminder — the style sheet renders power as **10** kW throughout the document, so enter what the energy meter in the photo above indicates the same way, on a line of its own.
**0.3** kW
